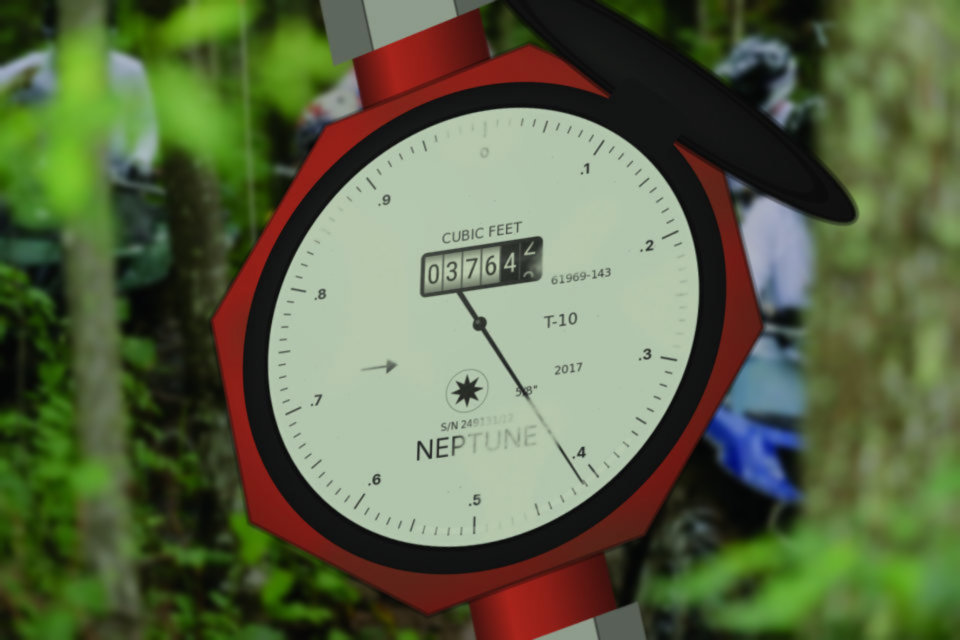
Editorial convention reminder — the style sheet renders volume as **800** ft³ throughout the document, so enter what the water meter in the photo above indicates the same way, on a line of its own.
**37642.41** ft³
